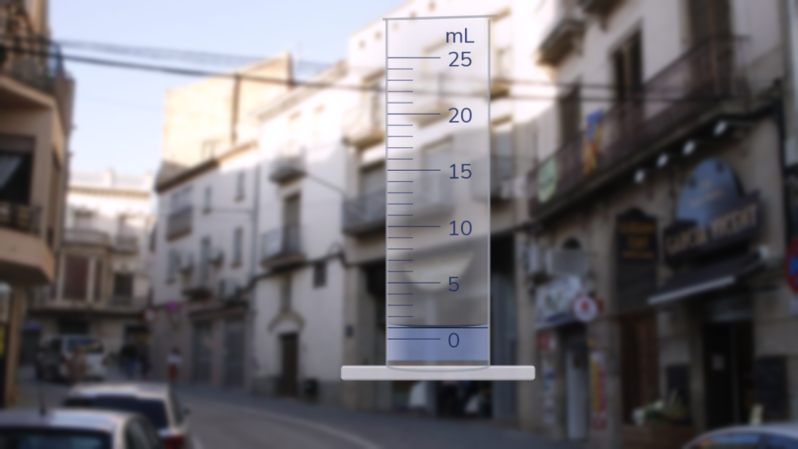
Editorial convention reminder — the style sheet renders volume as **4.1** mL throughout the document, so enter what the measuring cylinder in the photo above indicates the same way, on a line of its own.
**1** mL
